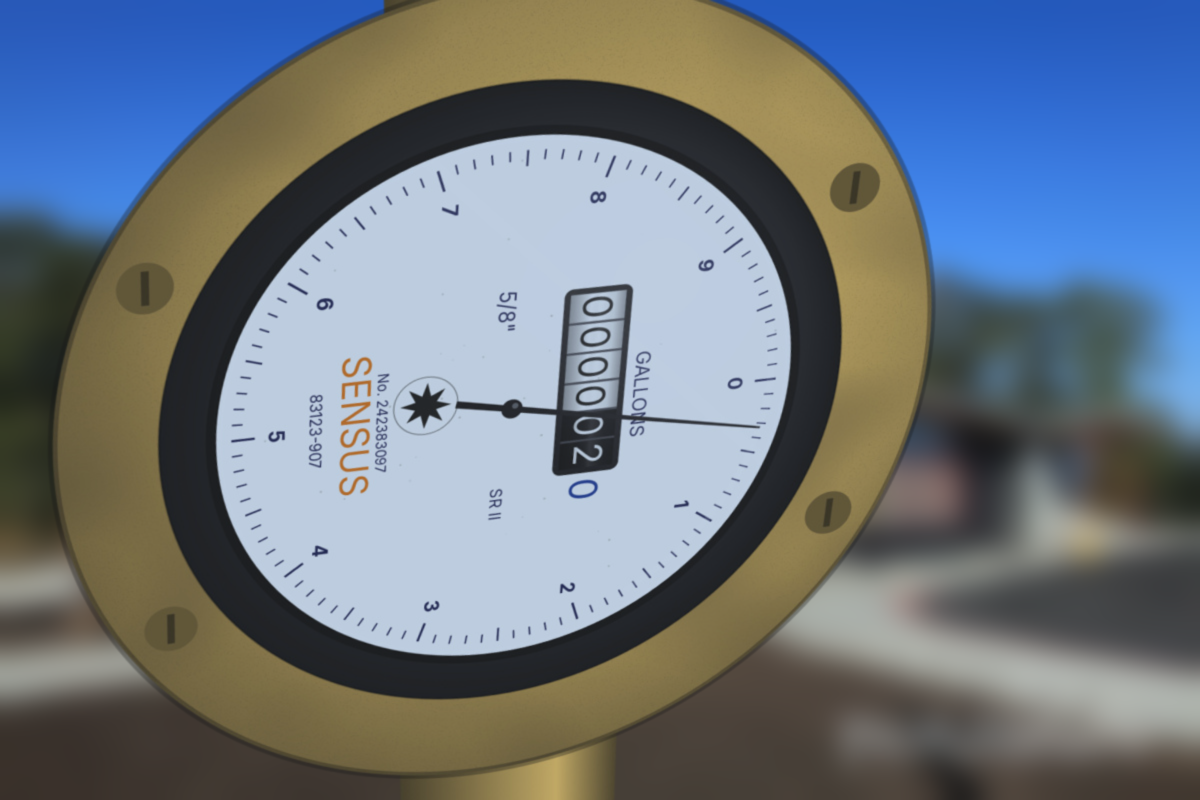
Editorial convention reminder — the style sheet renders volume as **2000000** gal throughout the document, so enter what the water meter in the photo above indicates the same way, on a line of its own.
**20.3** gal
